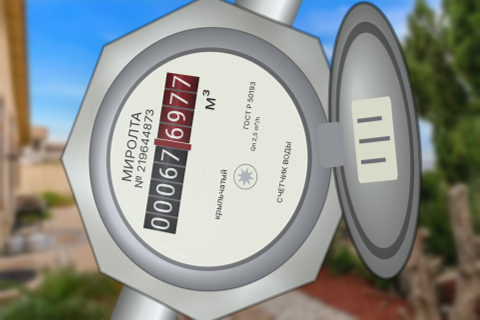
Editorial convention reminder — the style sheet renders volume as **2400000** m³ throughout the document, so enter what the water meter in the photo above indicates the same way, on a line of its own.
**67.6977** m³
